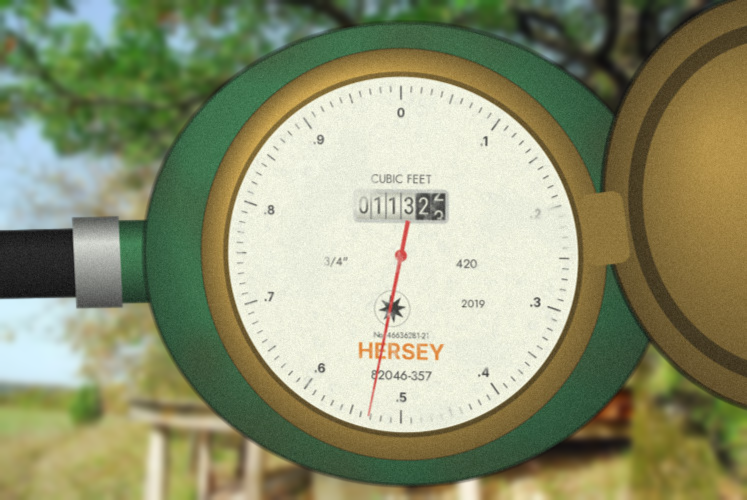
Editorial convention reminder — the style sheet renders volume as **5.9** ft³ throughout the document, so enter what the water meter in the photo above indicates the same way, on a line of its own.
**11322.53** ft³
